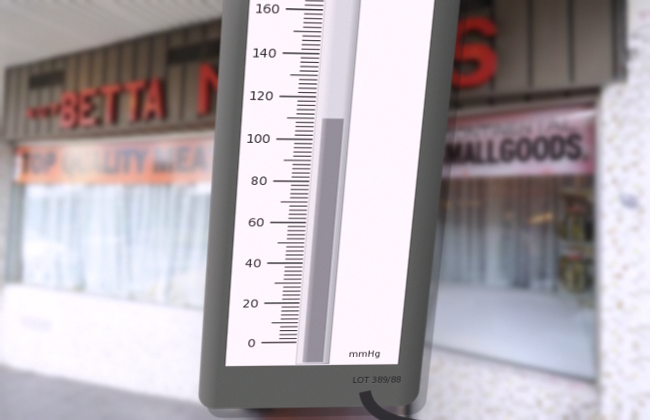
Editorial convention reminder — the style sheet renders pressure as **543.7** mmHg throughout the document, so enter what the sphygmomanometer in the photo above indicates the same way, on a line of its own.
**110** mmHg
